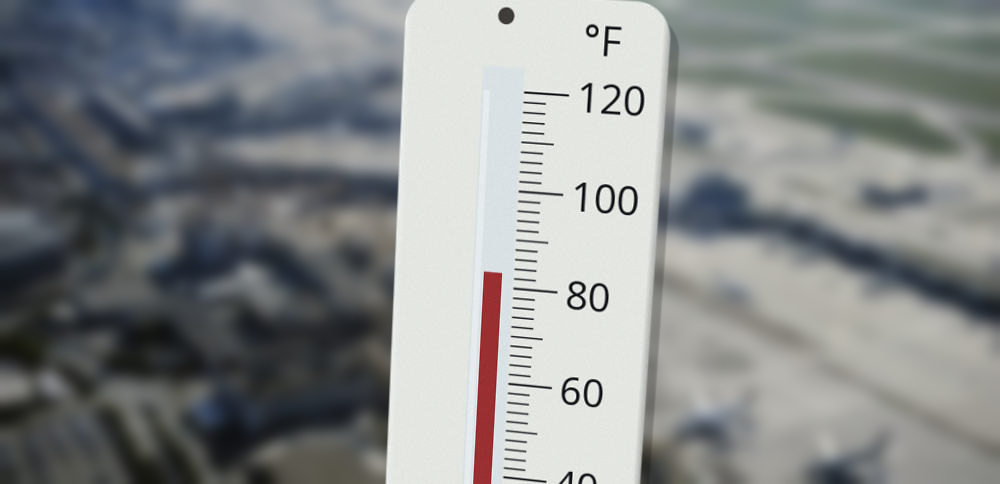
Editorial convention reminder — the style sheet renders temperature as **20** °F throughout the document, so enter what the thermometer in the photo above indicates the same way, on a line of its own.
**83** °F
